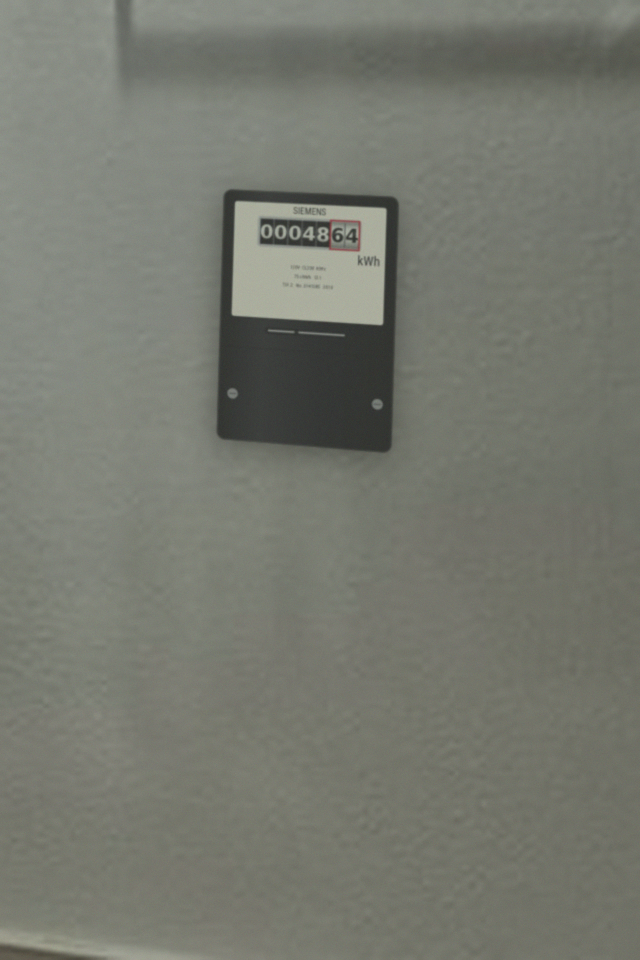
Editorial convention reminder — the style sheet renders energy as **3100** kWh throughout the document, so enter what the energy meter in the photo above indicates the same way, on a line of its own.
**48.64** kWh
